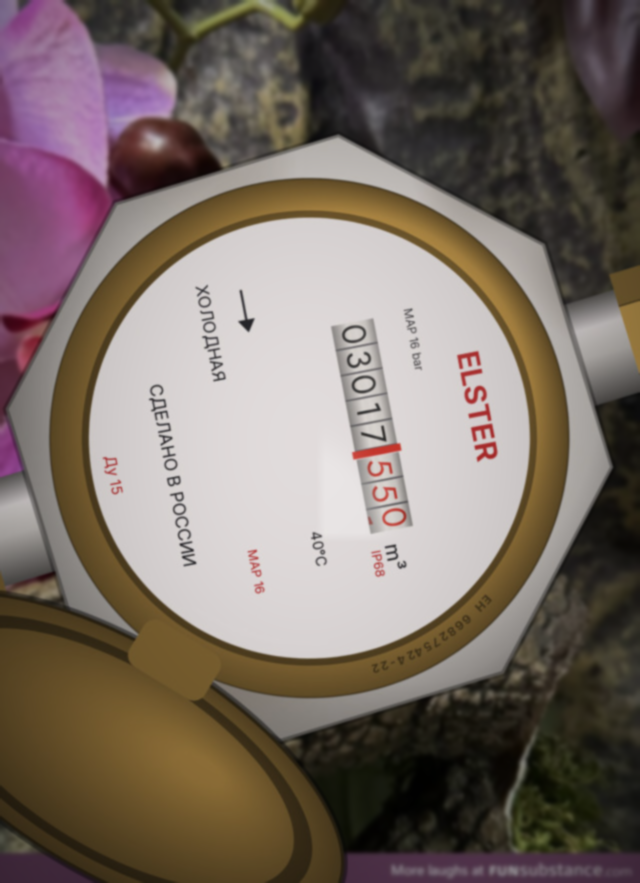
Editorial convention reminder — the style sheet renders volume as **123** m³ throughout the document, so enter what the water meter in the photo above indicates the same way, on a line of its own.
**3017.550** m³
